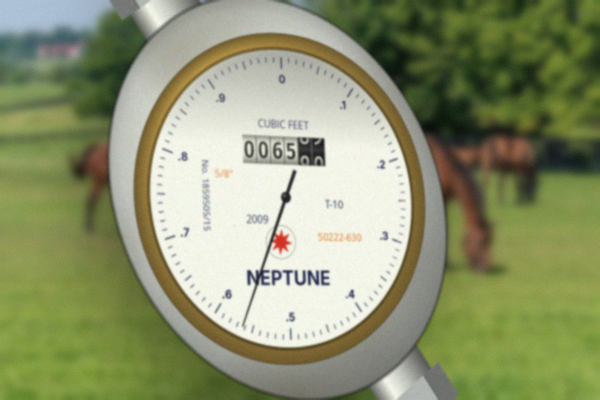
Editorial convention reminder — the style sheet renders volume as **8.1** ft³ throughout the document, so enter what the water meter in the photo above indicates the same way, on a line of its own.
**6589.56** ft³
